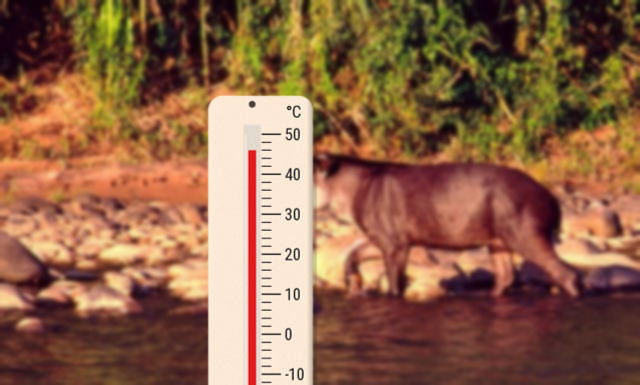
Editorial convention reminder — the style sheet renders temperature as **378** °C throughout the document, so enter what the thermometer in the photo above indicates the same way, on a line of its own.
**46** °C
